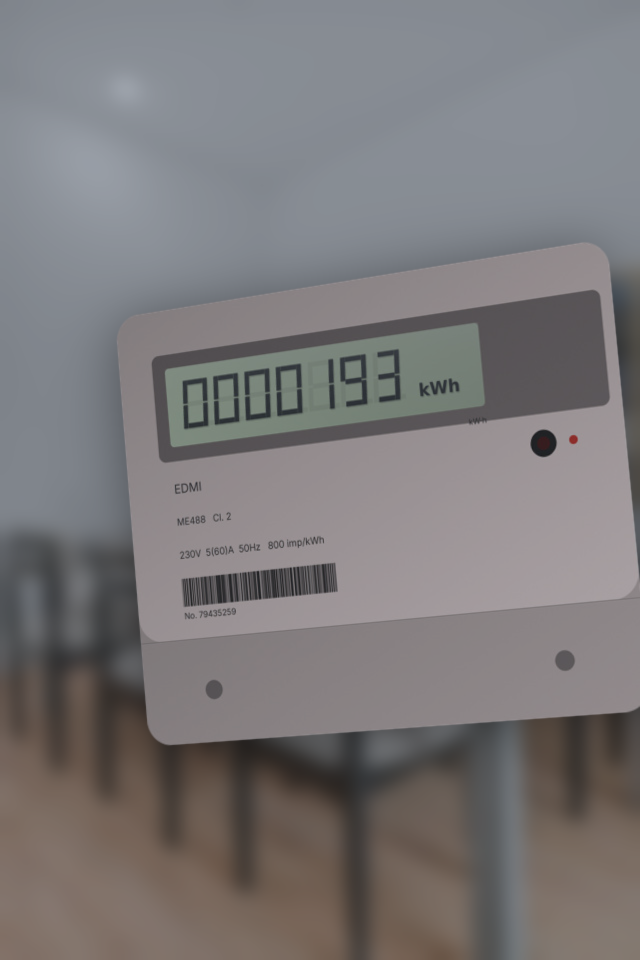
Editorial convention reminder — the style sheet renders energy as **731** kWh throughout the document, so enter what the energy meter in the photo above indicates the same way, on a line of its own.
**193** kWh
